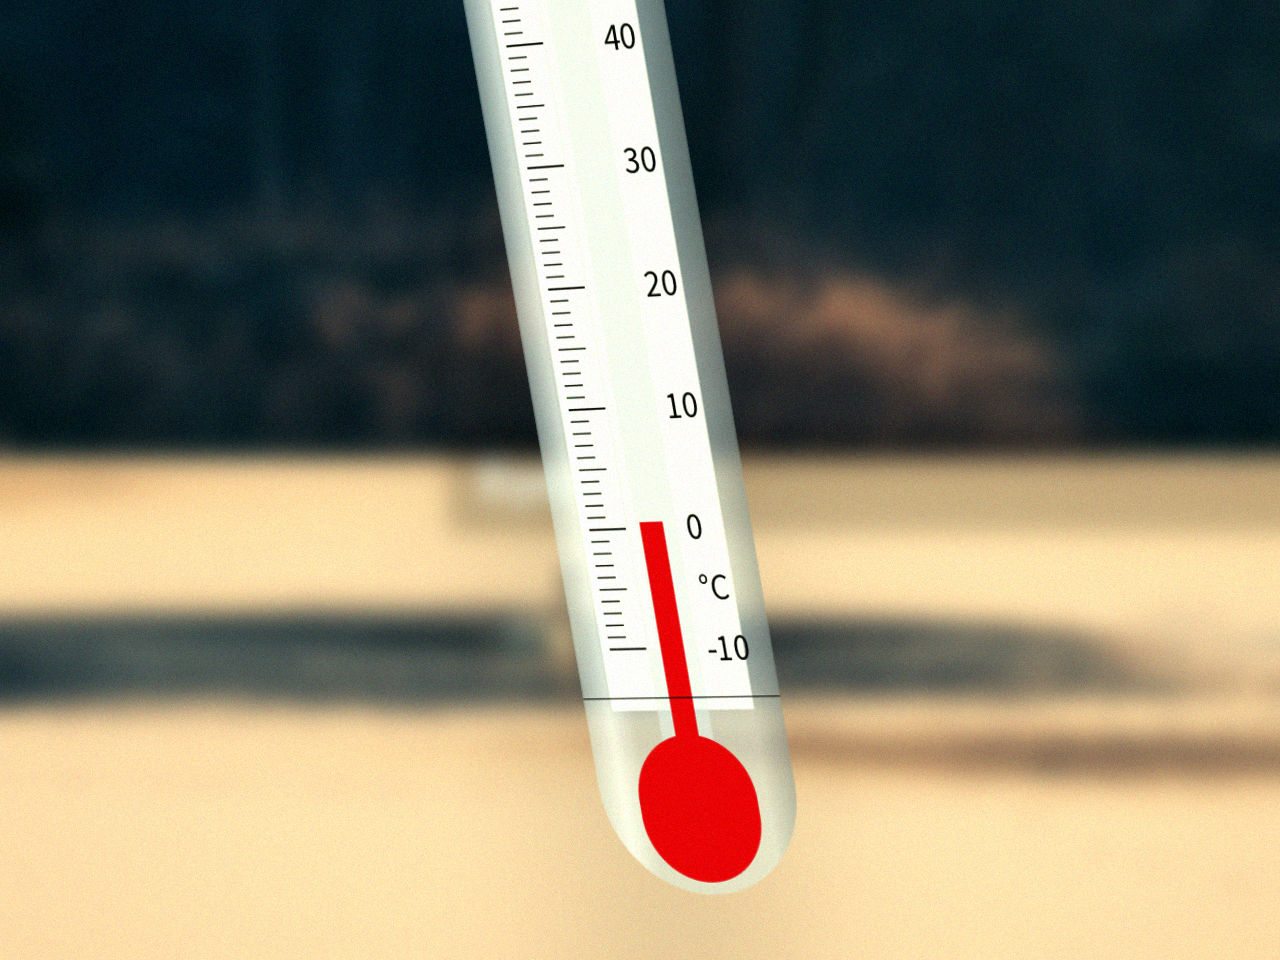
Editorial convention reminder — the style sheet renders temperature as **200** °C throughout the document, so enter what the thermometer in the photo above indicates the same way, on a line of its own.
**0.5** °C
